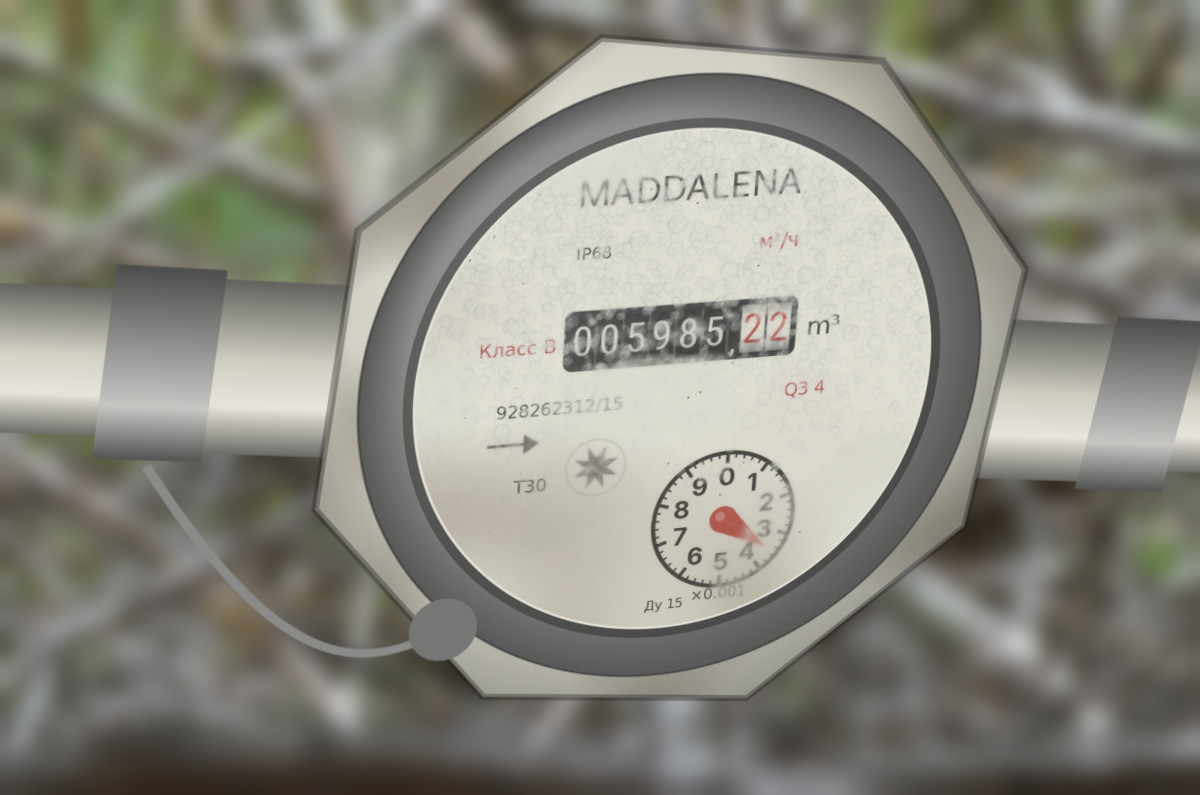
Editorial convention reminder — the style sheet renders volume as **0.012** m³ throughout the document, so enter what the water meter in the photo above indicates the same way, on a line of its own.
**5985.223** m³
